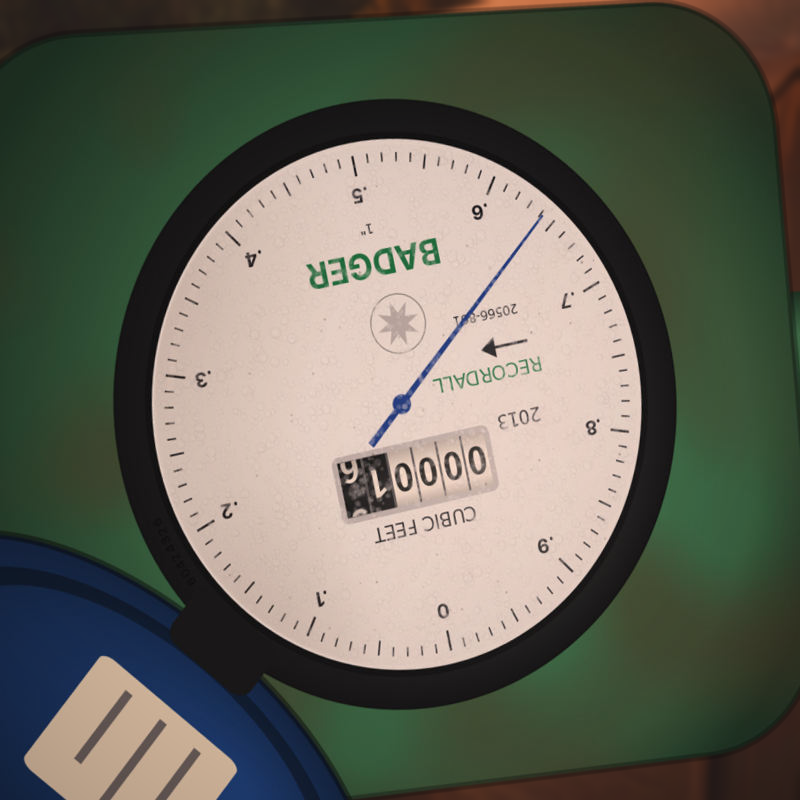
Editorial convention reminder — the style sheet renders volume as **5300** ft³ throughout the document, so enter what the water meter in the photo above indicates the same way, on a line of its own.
**15.64** ft³
